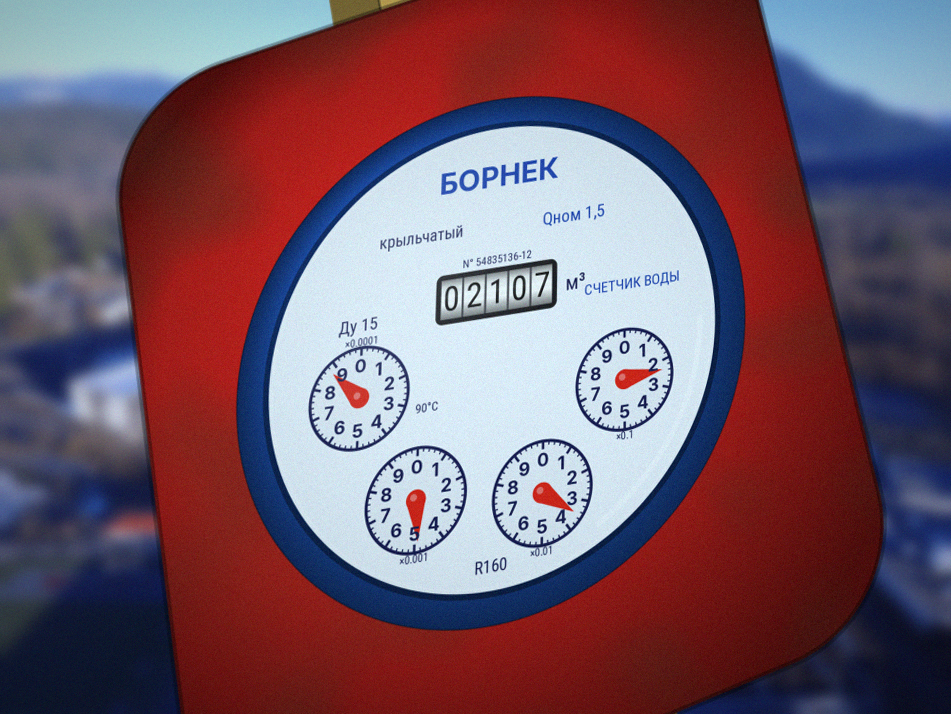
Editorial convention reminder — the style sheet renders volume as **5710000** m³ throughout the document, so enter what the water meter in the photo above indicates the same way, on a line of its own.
**2107.2348** m³
